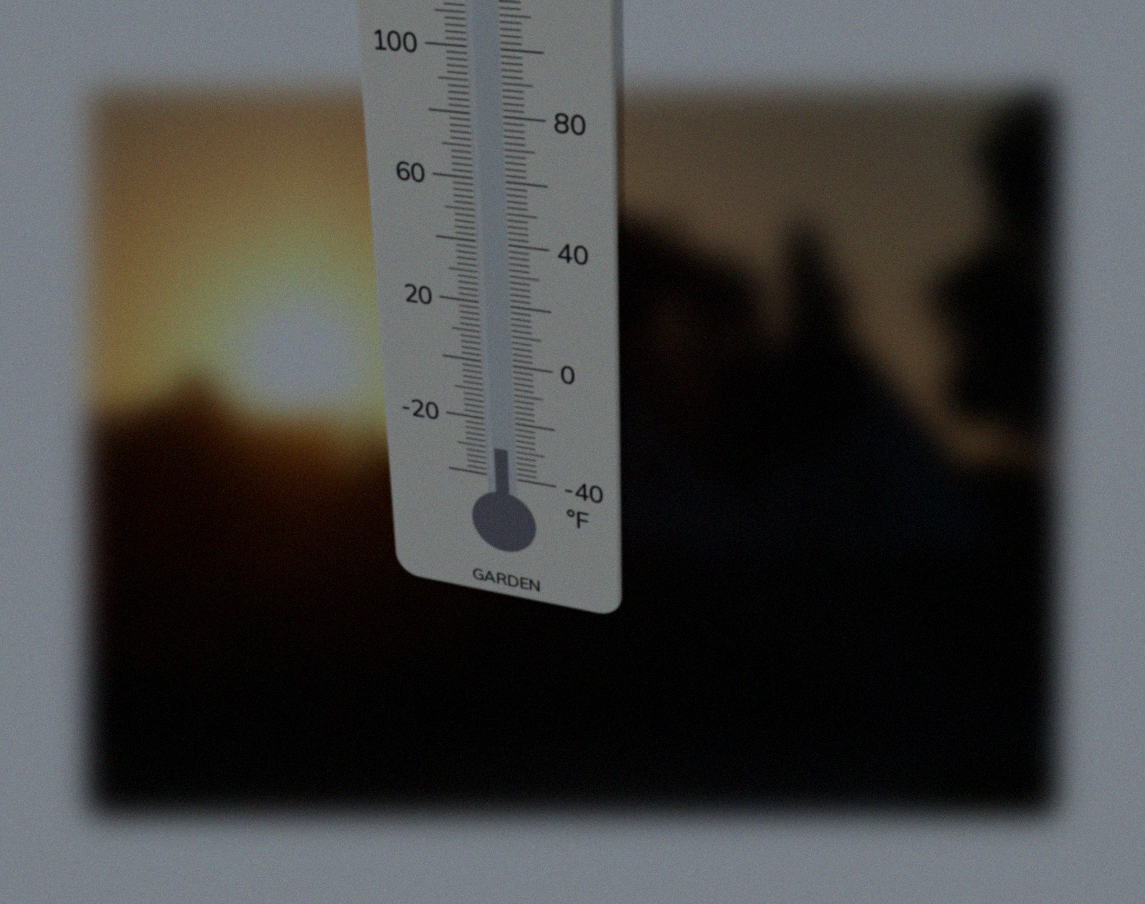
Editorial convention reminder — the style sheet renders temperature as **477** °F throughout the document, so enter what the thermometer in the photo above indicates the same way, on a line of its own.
**-30** °F
